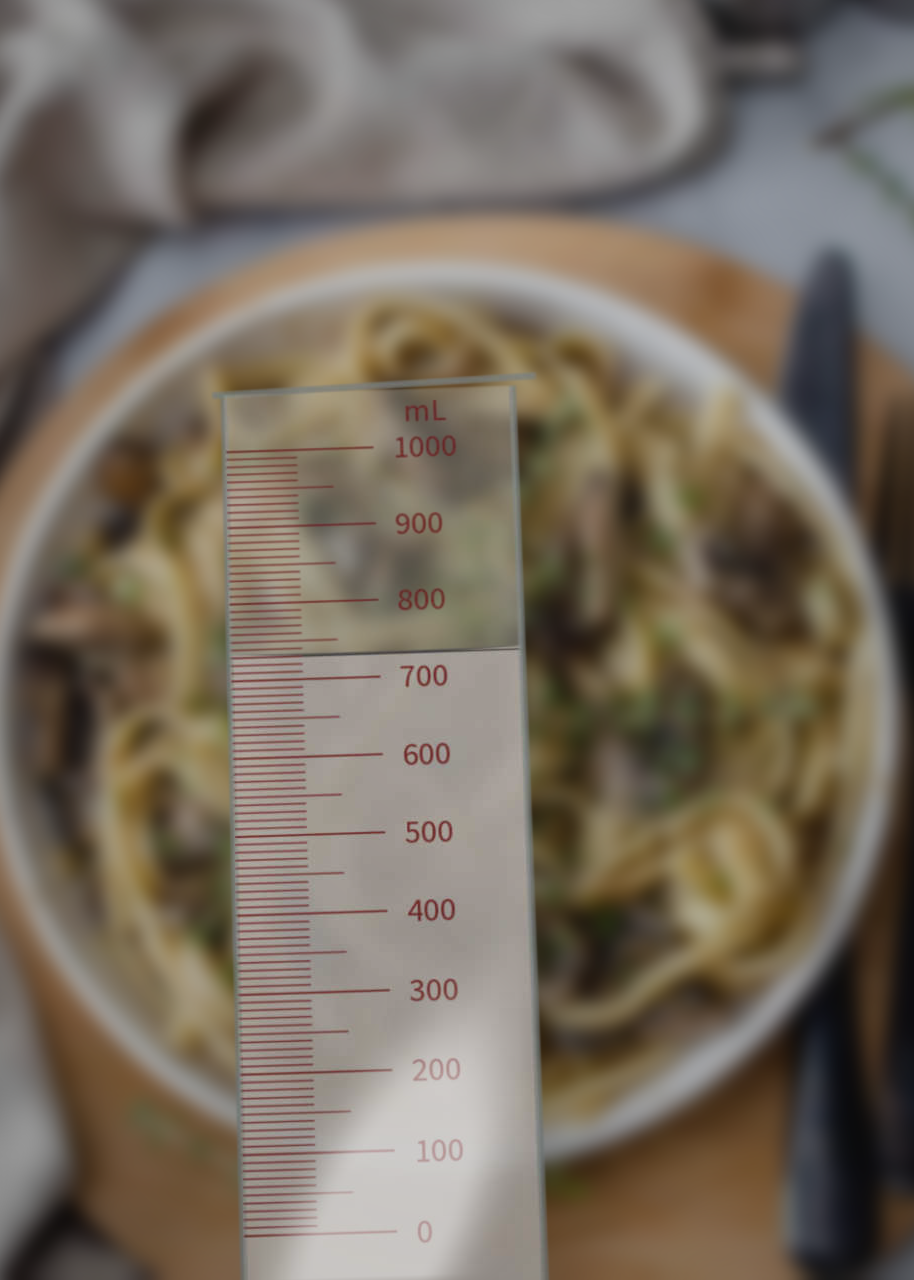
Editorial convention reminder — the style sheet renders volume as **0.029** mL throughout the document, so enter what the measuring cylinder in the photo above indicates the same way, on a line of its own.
**730** mL
